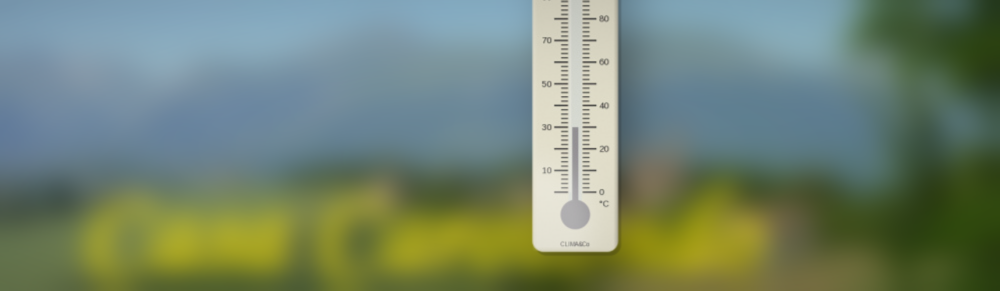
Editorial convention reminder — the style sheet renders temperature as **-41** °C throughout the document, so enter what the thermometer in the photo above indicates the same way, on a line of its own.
**30** °C
